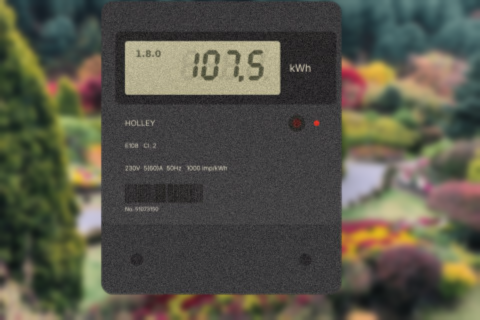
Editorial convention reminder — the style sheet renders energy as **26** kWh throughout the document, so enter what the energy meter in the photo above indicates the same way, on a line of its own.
**107.5** kWh
